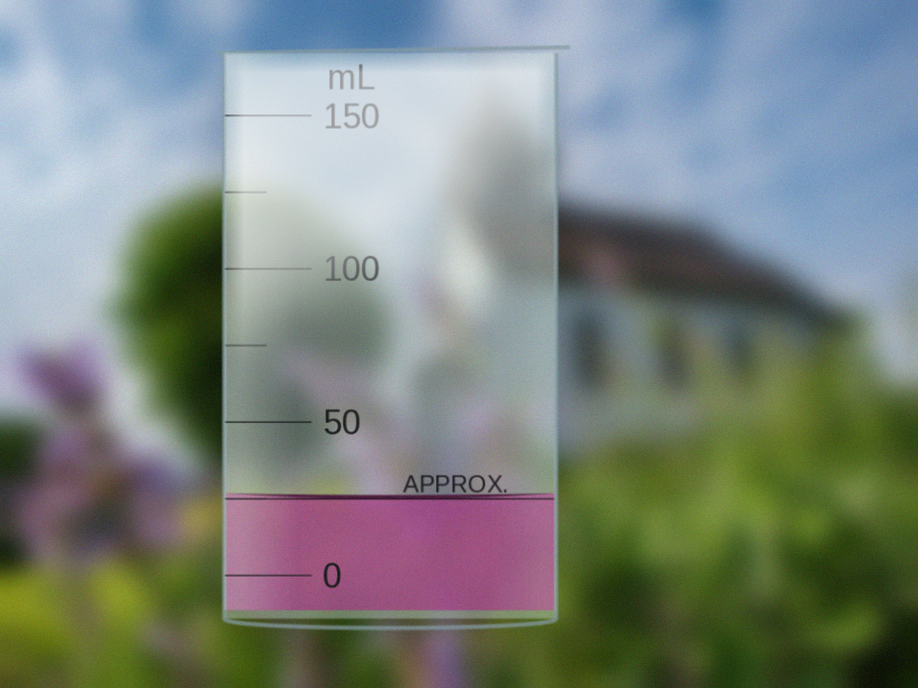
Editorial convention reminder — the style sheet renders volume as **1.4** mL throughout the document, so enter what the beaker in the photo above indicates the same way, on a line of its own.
**25** mL
